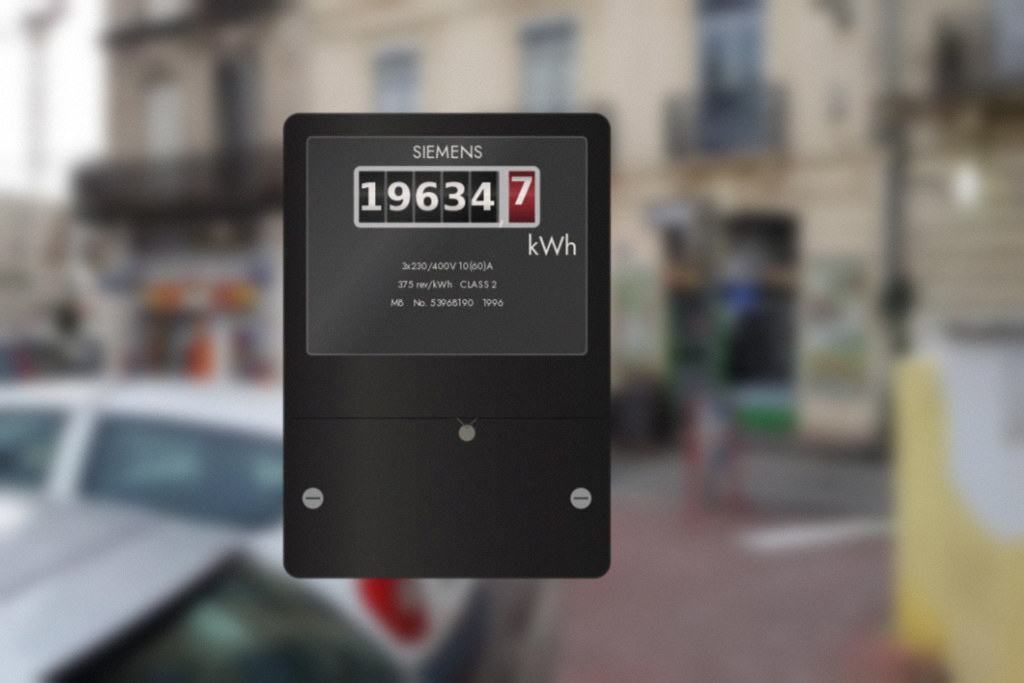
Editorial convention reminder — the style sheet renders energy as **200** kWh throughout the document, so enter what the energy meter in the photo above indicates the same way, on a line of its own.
**19634.7** kWh
